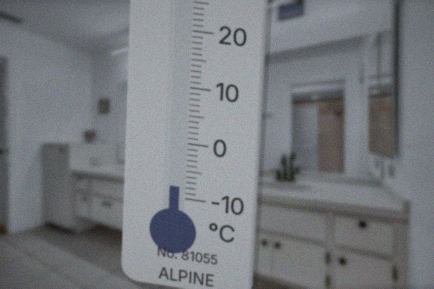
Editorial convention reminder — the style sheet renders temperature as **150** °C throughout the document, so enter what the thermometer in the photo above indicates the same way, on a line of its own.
**-8** °C
